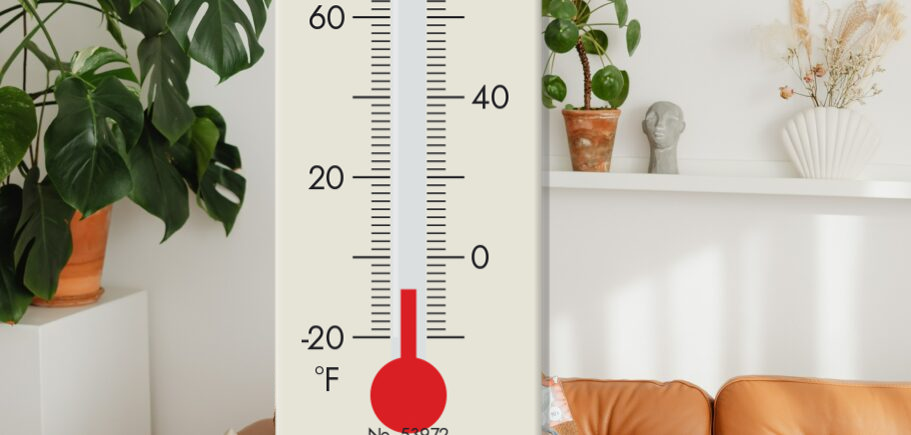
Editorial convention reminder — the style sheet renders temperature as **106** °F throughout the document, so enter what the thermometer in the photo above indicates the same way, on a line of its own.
**-8** °F
